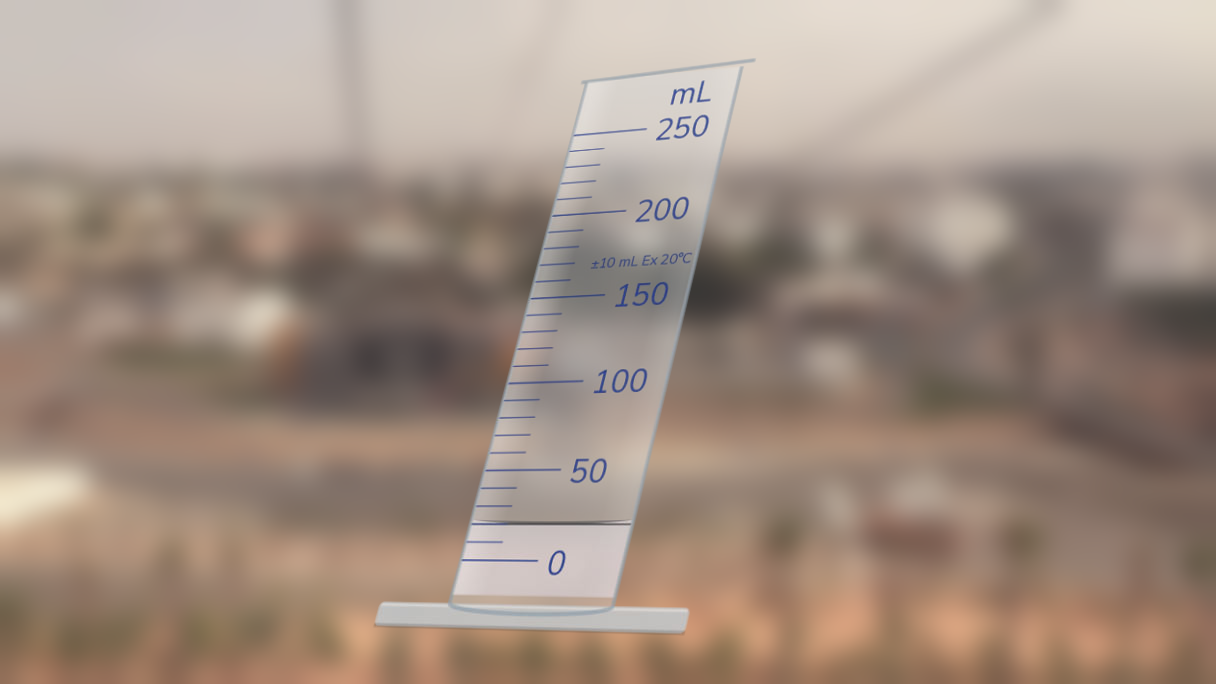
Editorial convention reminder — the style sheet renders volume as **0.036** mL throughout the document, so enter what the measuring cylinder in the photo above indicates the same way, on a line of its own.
**20** mL
